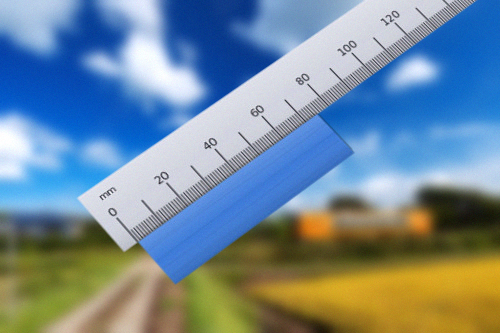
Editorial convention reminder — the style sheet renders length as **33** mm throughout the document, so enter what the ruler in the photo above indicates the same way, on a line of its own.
**75** mm
